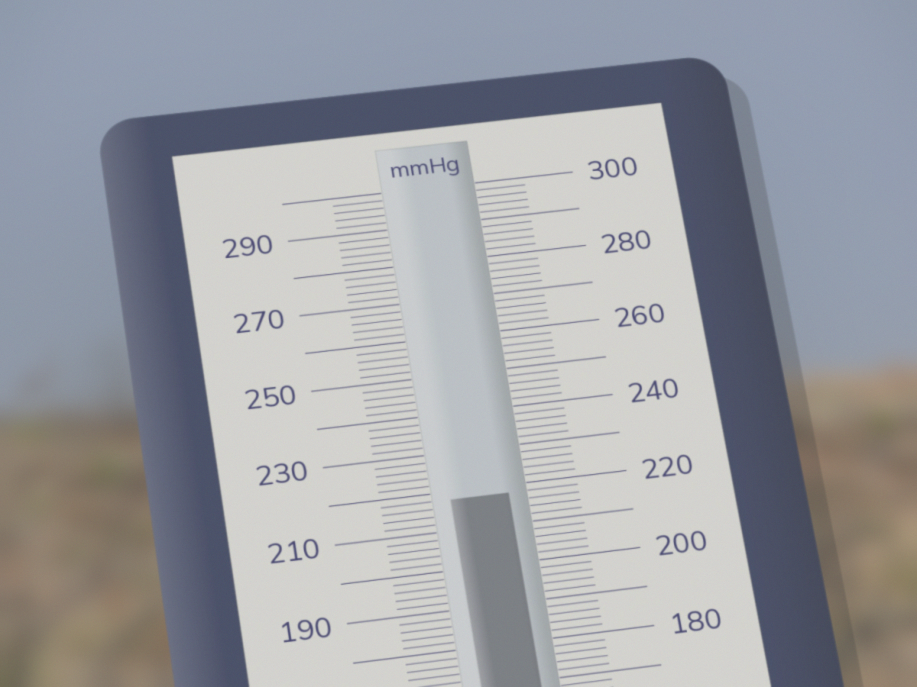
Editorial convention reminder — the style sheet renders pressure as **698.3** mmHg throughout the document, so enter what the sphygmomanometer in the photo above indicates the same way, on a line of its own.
**218** mmHg
